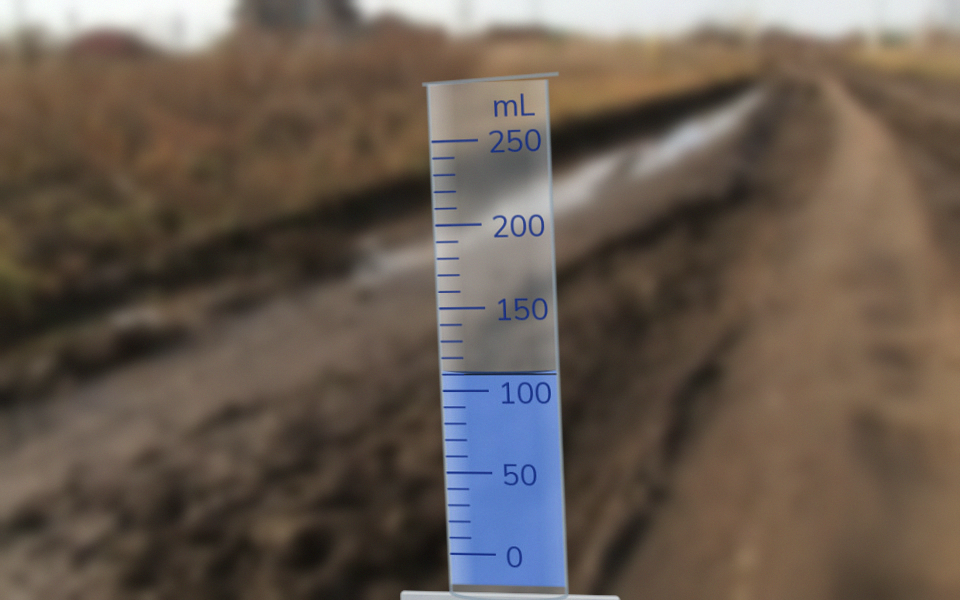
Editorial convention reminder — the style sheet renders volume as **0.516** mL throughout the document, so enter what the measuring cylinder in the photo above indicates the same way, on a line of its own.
**110** mL
